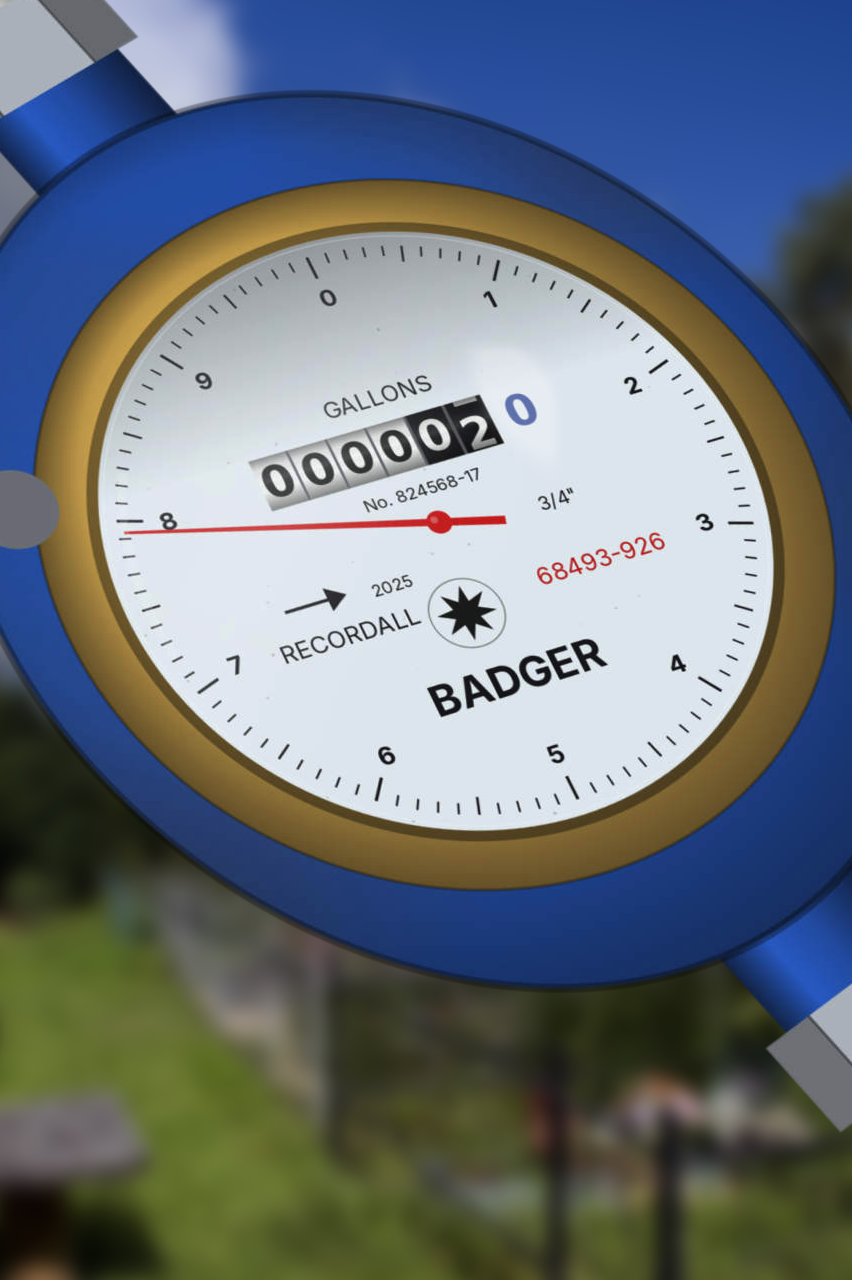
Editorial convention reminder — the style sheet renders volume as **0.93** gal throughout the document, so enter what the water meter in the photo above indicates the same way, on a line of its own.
**17.9** gal
